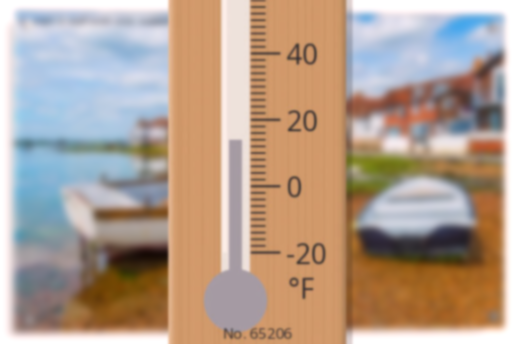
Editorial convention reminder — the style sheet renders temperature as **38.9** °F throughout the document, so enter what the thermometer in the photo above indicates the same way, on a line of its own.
**14** °F
